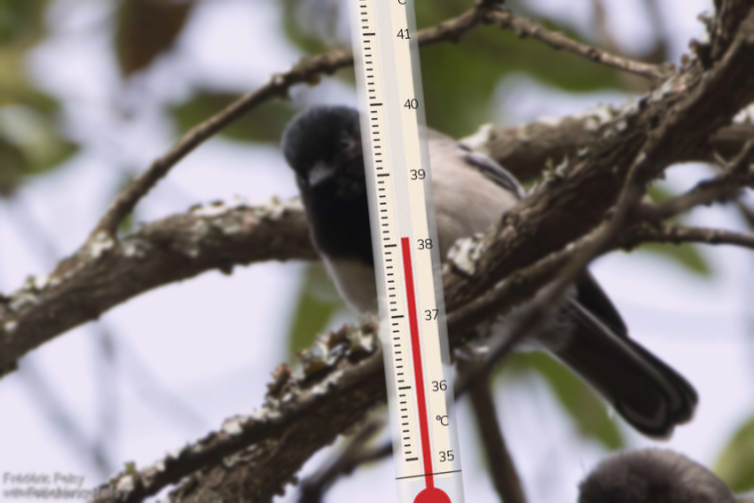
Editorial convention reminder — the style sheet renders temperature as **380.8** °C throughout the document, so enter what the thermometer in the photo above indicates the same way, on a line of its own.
**38.1** °C
